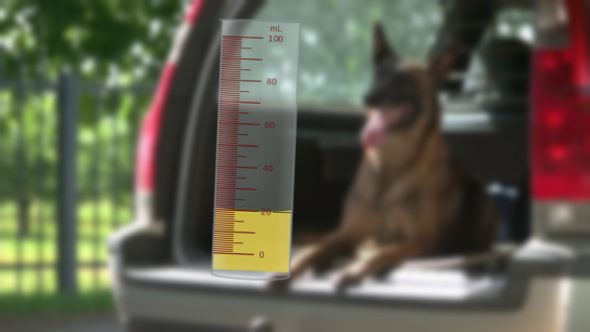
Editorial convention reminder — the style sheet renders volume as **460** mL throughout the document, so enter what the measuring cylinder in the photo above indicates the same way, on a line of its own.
**20** mL
